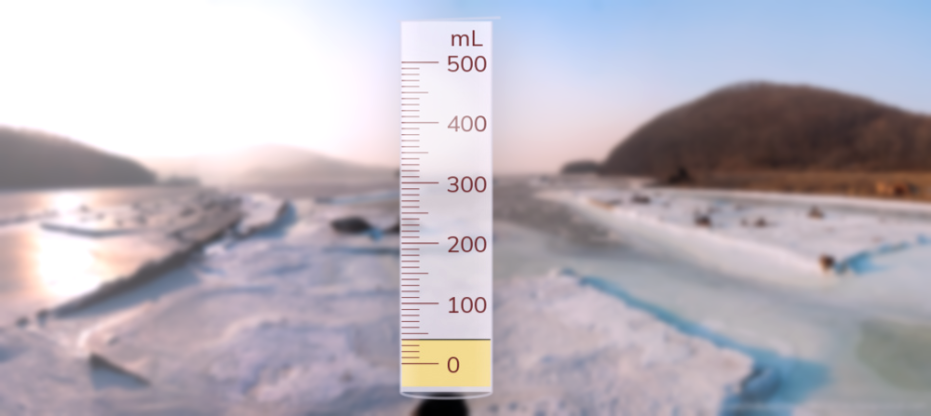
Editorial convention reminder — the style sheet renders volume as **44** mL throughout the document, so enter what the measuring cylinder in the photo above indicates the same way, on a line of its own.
**40** mL
